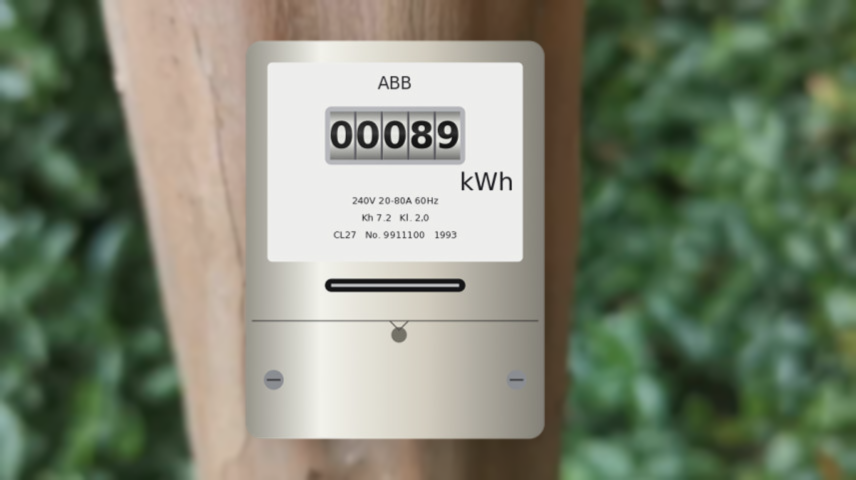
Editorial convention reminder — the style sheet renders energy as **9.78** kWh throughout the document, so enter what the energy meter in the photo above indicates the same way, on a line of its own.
**89** kWh
